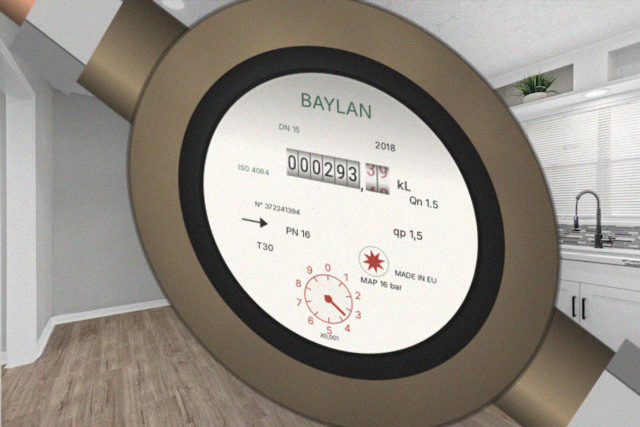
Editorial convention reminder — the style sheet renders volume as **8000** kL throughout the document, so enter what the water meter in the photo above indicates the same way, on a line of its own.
**293.393** kL
